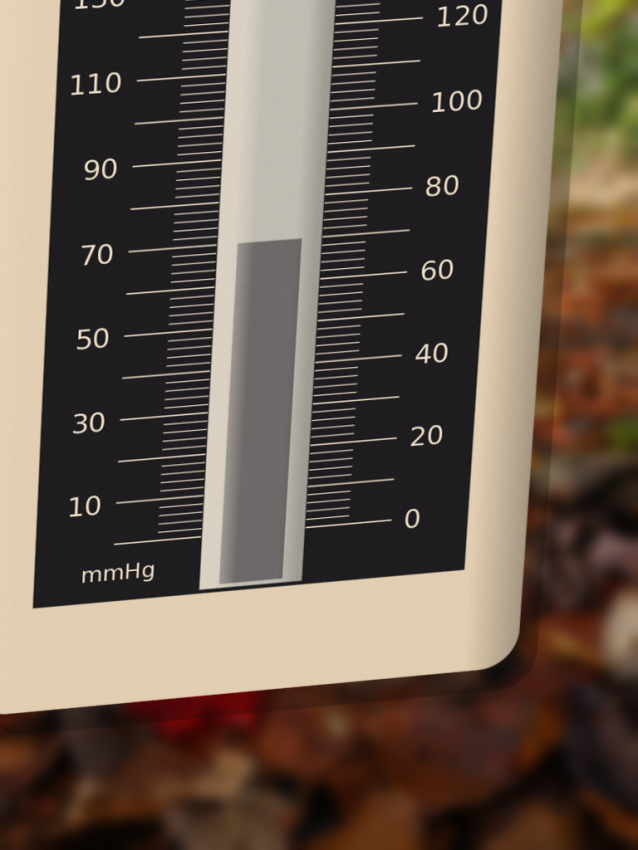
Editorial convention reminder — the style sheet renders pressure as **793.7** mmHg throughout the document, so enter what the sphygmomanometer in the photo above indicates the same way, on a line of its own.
**70** mmHg
